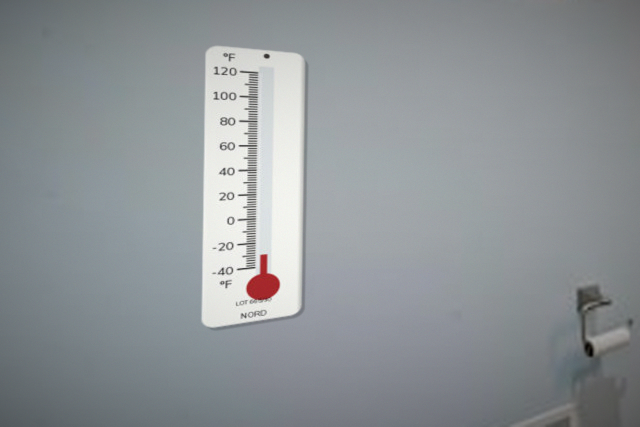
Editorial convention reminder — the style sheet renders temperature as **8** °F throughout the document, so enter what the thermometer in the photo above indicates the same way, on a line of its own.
**-30** °F
